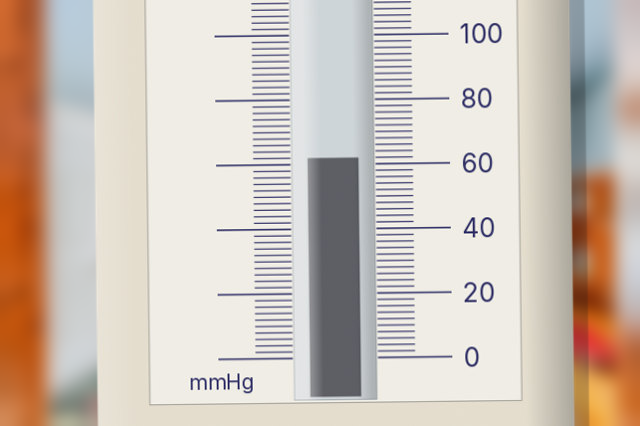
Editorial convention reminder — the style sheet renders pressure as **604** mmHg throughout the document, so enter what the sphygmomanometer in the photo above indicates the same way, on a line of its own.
**62** mmHg
